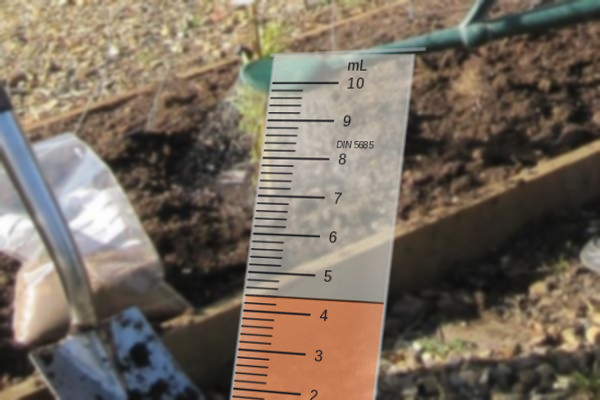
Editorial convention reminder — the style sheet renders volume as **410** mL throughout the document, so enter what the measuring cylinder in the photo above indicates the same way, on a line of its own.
**4.4** mL
